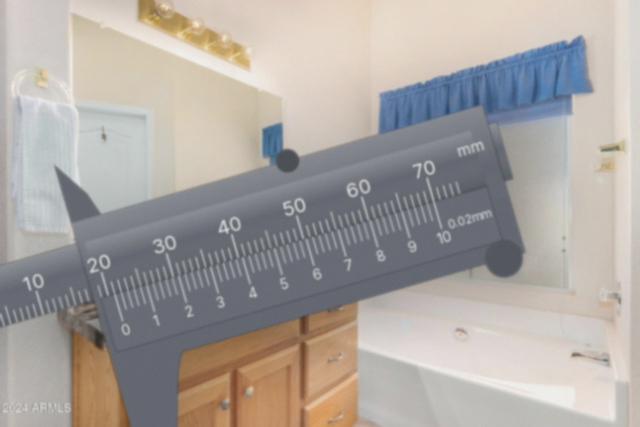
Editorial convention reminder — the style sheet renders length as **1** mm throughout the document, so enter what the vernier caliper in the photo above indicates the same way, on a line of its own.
**21.0** mm
